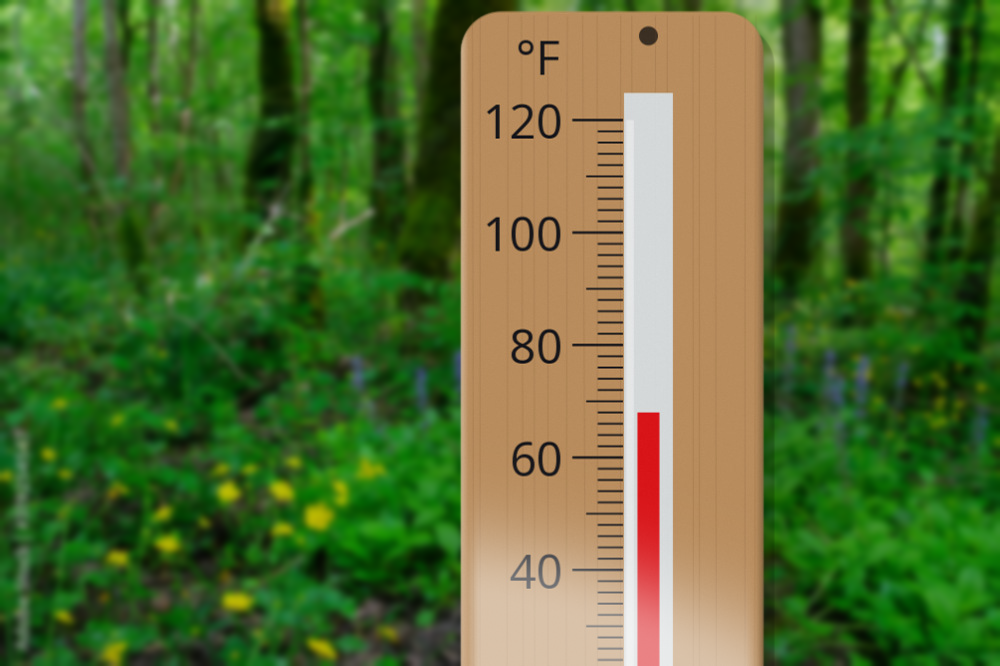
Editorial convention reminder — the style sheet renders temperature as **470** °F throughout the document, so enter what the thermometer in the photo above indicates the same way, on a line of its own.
**68** °F
